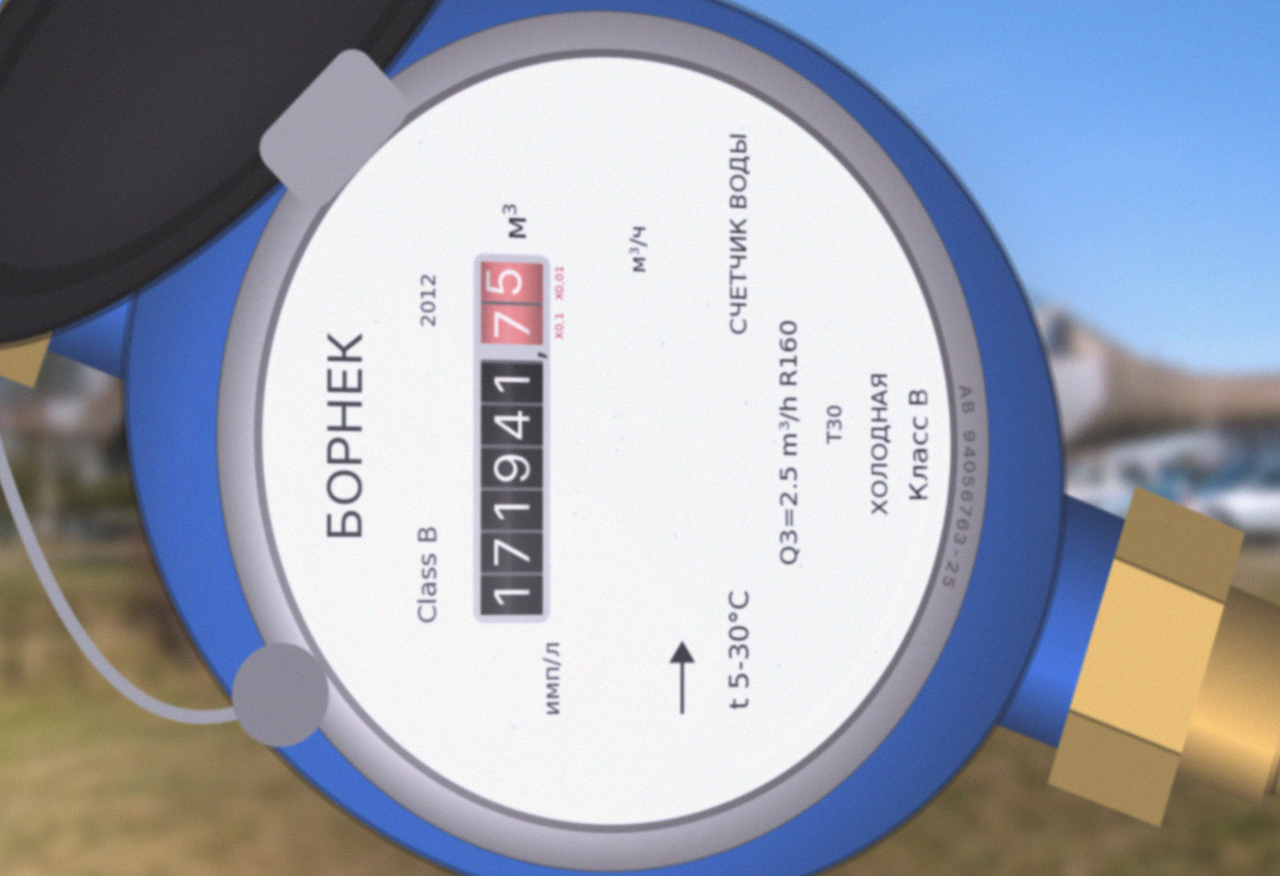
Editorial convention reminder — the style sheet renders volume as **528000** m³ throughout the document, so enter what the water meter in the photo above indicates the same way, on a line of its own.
**171941.75** m³
